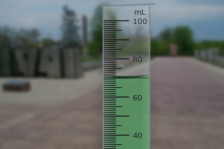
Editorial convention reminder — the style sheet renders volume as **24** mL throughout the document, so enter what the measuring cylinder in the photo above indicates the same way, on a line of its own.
**70** mL
